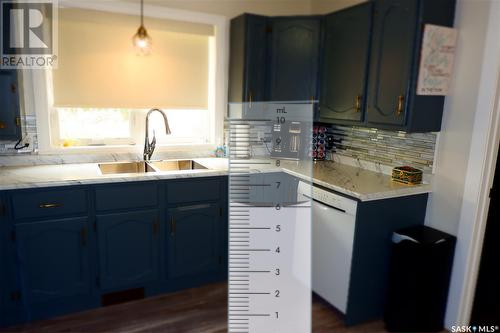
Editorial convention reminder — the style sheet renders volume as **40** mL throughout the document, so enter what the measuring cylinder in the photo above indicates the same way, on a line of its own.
**6** mL
